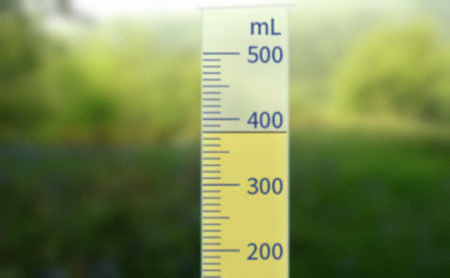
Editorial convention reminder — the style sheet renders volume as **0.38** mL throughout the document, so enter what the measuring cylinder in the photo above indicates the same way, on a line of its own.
**380** mL
